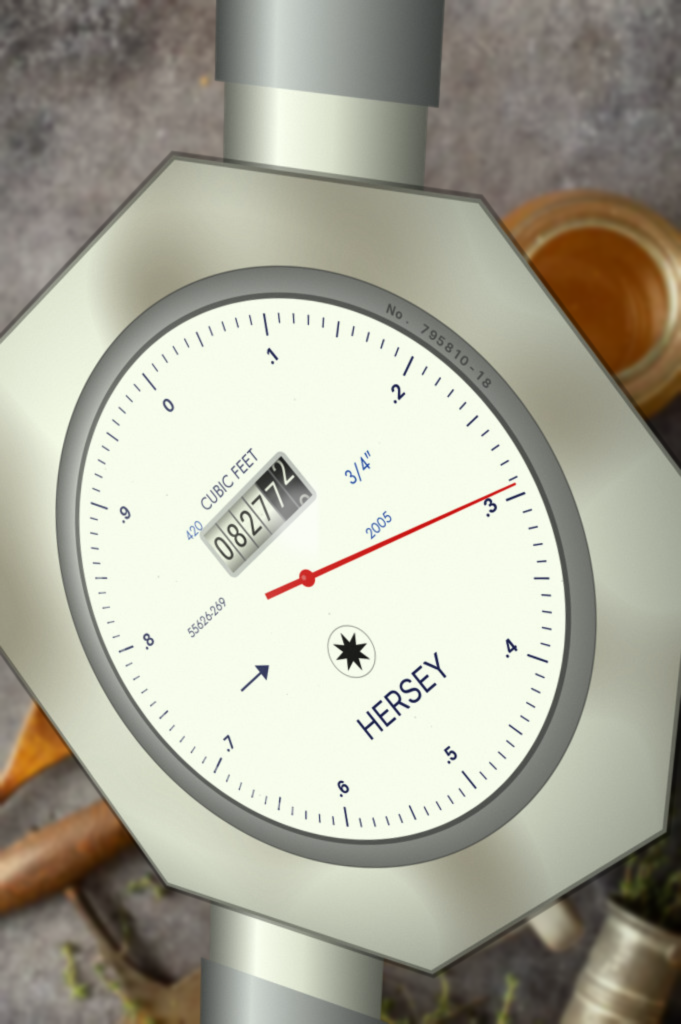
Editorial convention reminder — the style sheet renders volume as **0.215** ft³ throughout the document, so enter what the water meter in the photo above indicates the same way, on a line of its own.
**82772.29** ft³
